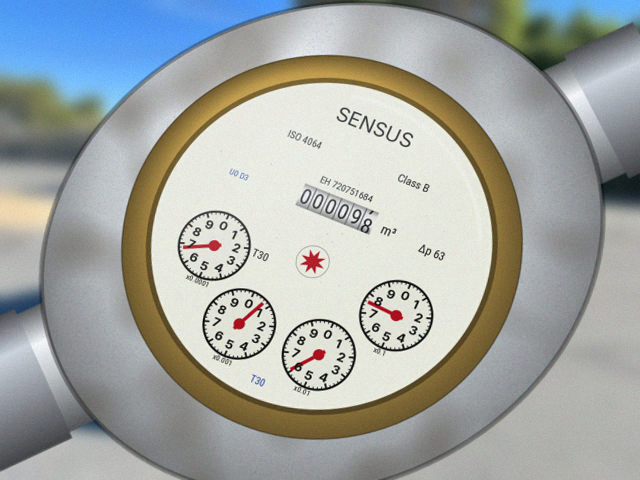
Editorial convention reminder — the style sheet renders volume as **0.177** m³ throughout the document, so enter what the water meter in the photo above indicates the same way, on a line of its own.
**97.7606** m³
